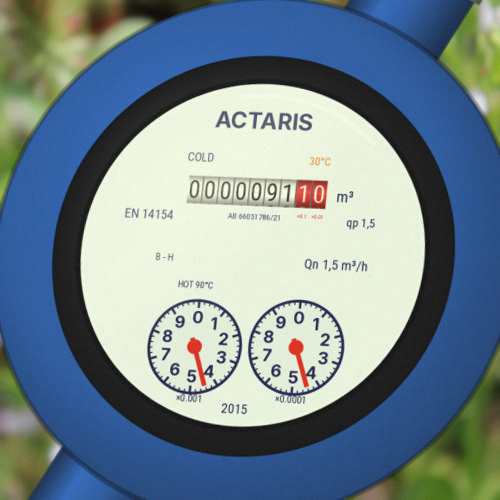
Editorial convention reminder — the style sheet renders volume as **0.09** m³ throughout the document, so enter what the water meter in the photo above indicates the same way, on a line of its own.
**91.1044** m³
